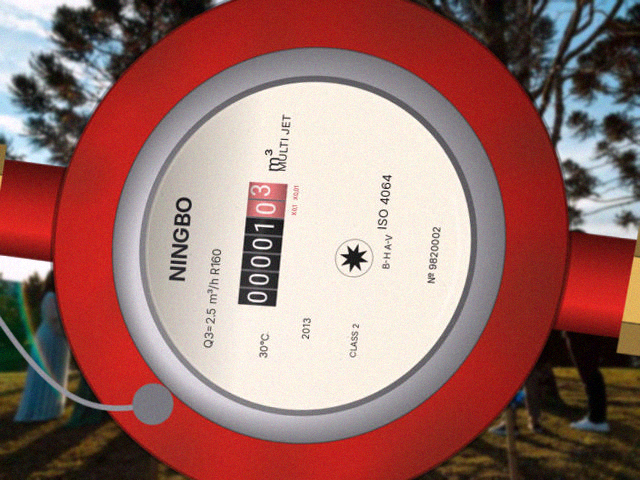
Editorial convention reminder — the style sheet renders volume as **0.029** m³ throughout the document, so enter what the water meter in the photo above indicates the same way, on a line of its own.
**1.03** m³
